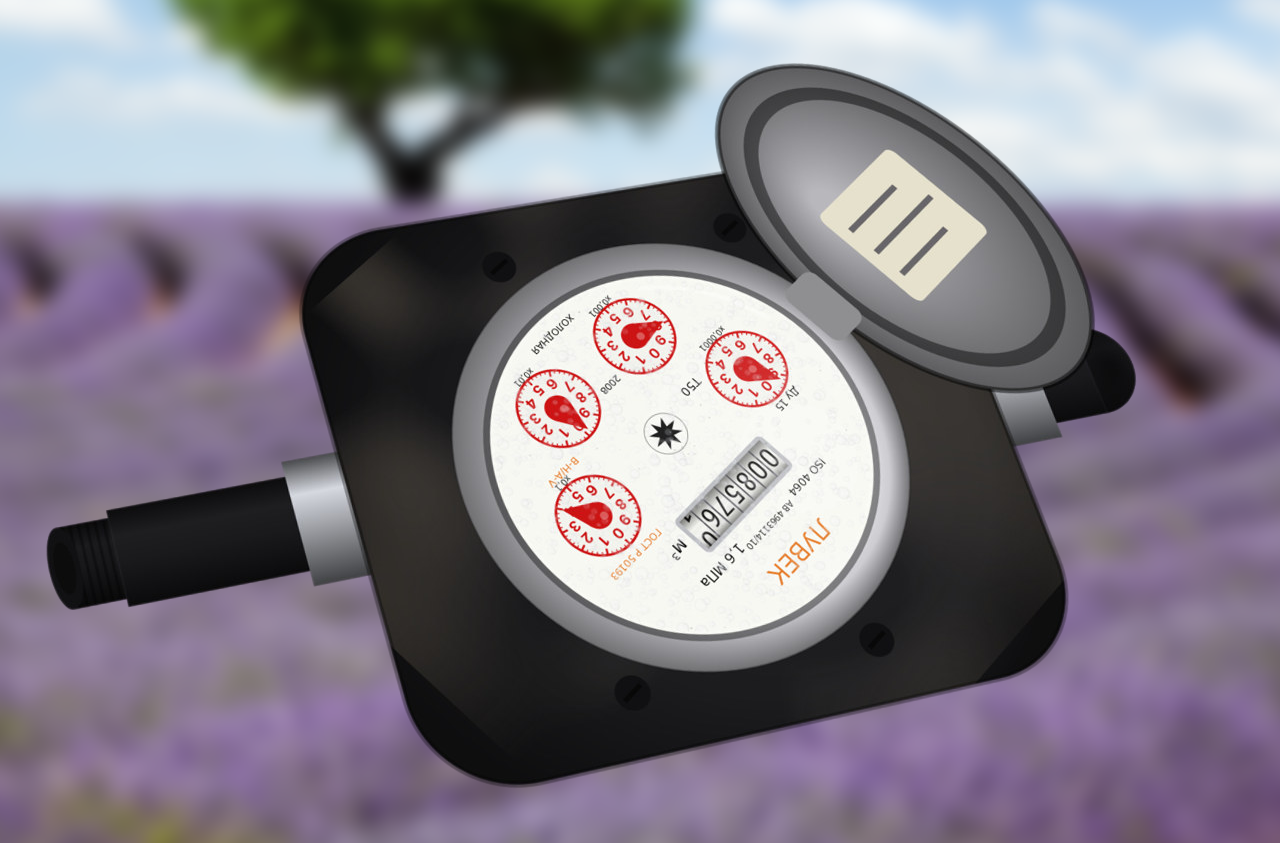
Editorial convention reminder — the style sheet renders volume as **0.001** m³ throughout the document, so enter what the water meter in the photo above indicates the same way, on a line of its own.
**85760.3979** m³
